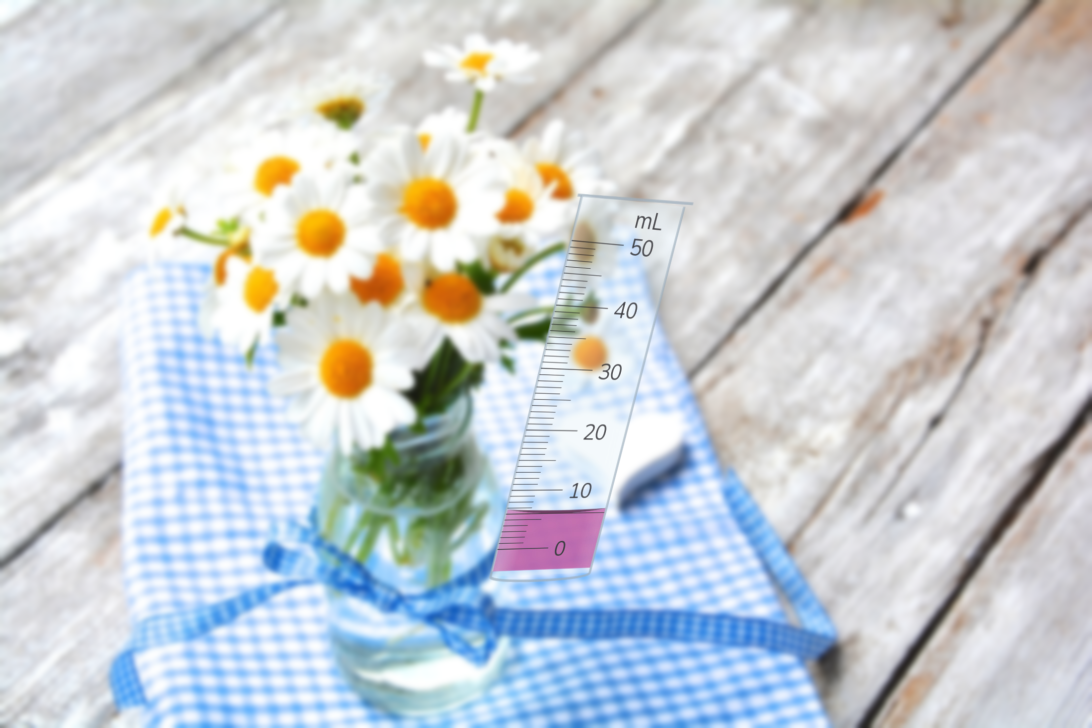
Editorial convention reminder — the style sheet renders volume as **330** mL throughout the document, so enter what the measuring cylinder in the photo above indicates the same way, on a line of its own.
**6** mL
